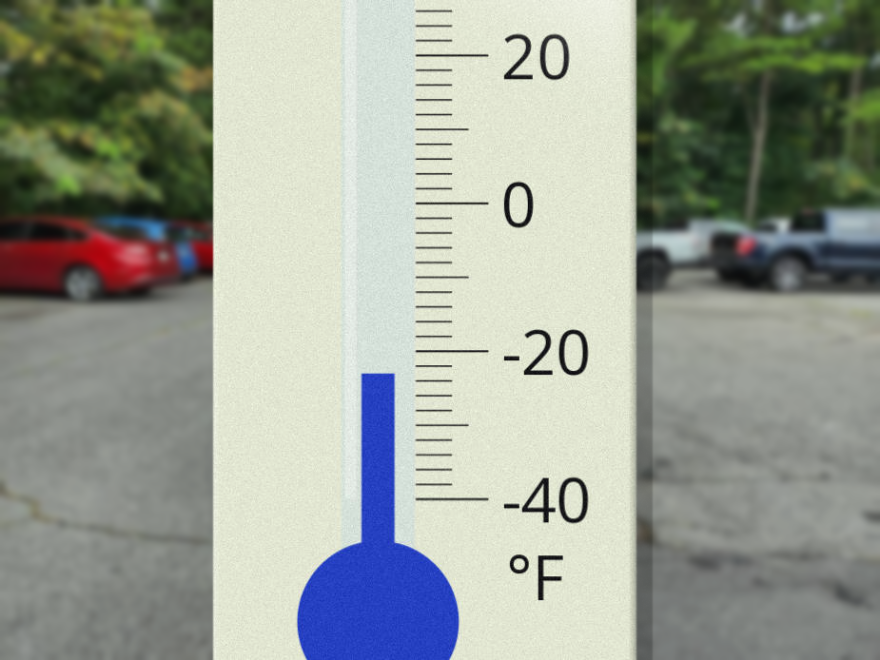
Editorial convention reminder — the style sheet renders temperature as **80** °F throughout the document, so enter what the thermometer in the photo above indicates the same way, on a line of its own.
**-23** °F
